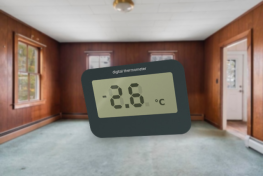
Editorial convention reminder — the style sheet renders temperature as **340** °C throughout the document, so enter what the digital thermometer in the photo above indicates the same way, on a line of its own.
**-2.6** °C
